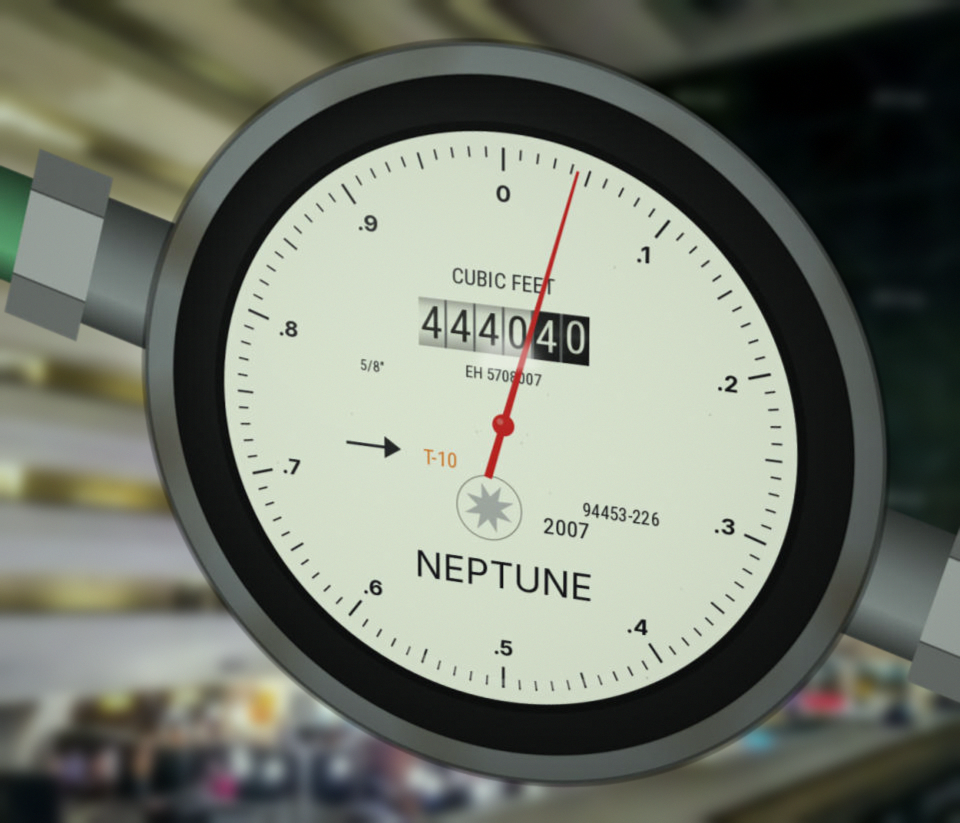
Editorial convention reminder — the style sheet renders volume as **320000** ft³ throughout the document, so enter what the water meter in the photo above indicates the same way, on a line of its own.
**444040.04** ft³
